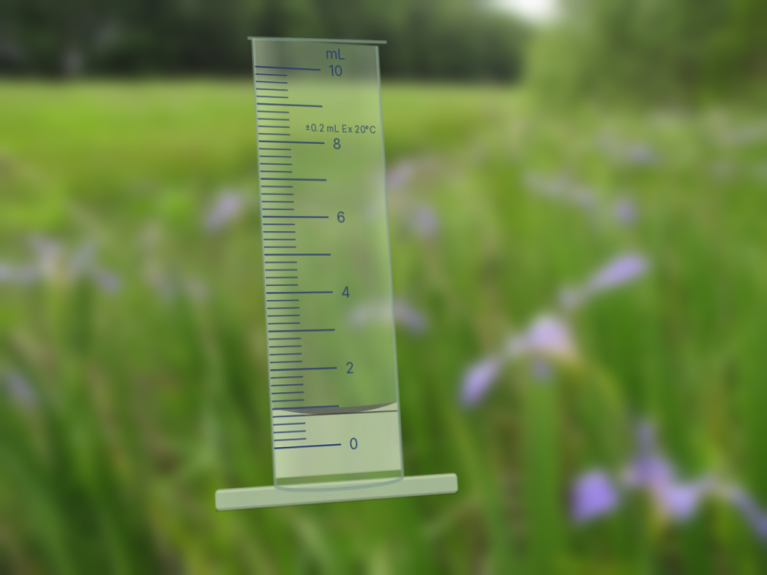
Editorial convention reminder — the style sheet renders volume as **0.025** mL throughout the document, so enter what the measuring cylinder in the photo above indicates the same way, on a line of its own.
**0.8** mL
